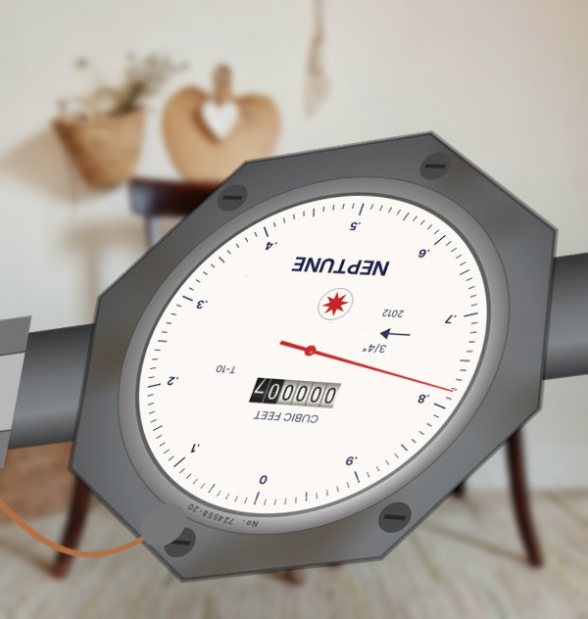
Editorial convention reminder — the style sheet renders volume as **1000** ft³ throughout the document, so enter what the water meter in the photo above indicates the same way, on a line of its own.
**6.78** ft³
